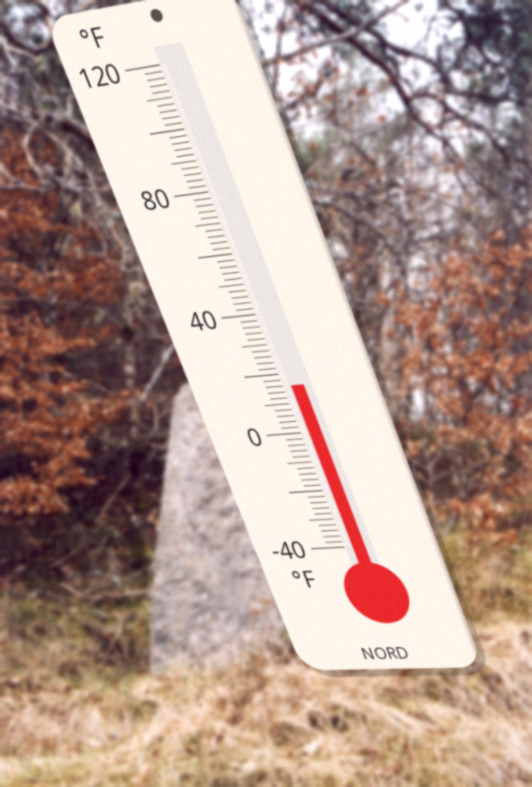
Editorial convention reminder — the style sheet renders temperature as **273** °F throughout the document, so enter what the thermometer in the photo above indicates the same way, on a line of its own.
**16** °F
